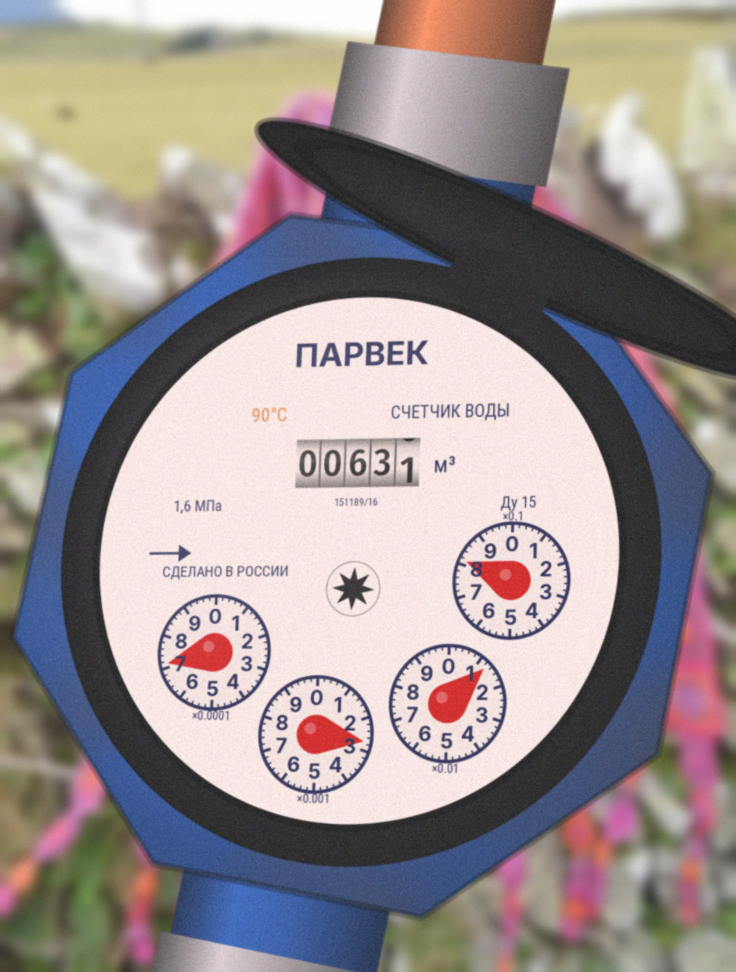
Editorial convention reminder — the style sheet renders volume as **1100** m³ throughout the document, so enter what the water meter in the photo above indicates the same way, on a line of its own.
**630.8127** m³
